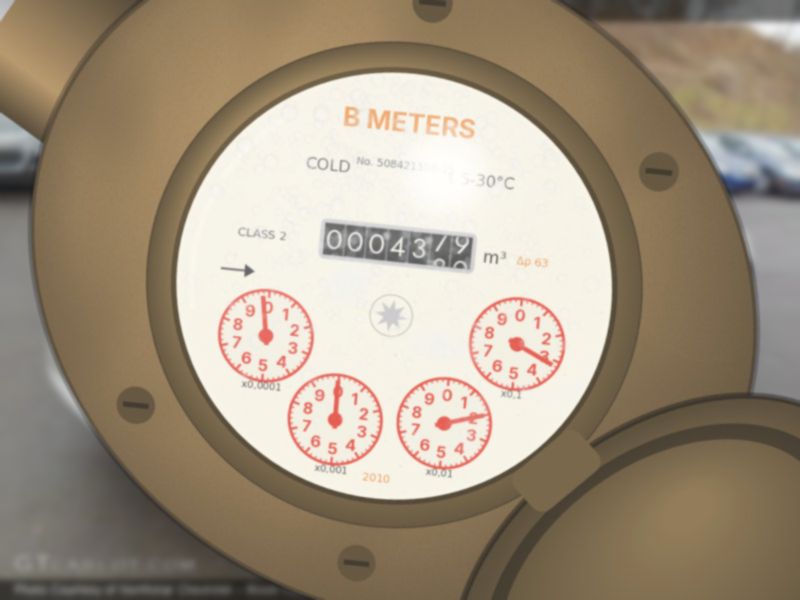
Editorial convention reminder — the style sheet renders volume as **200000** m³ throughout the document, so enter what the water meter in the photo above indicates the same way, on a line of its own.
**4379.3199** m³
